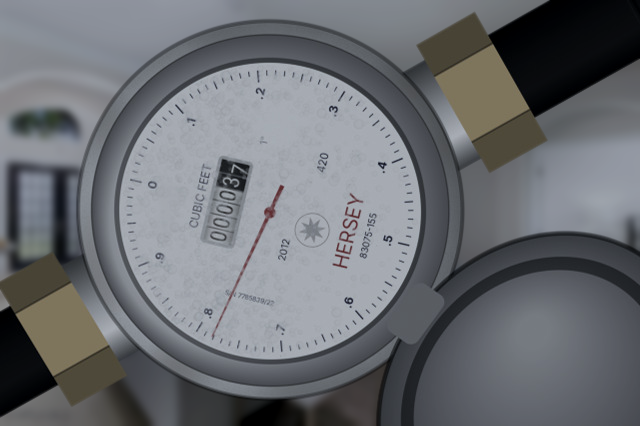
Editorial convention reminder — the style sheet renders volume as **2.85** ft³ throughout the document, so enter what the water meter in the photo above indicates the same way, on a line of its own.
**36.78** ft³
